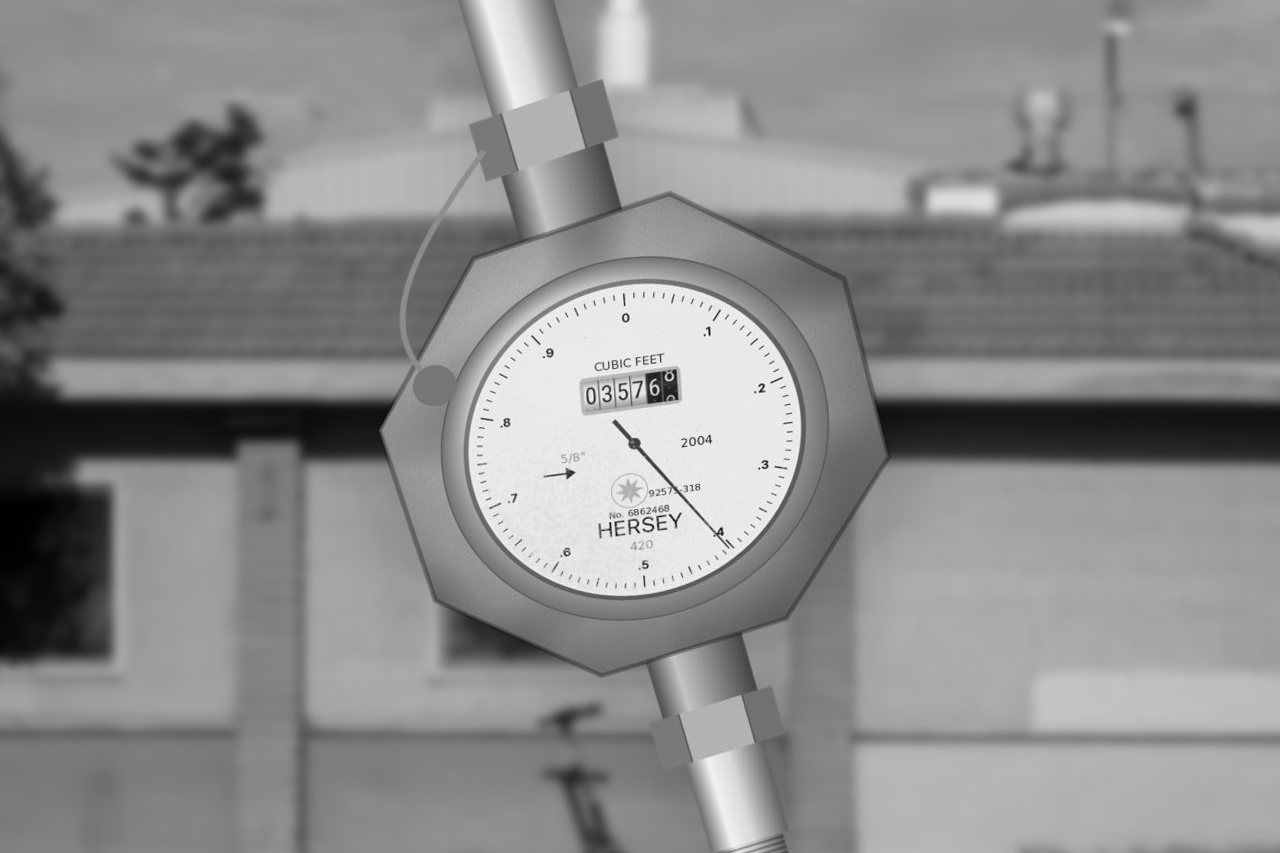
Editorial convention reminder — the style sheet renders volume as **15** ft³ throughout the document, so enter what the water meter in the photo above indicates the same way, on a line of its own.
**35768.40** ft³
